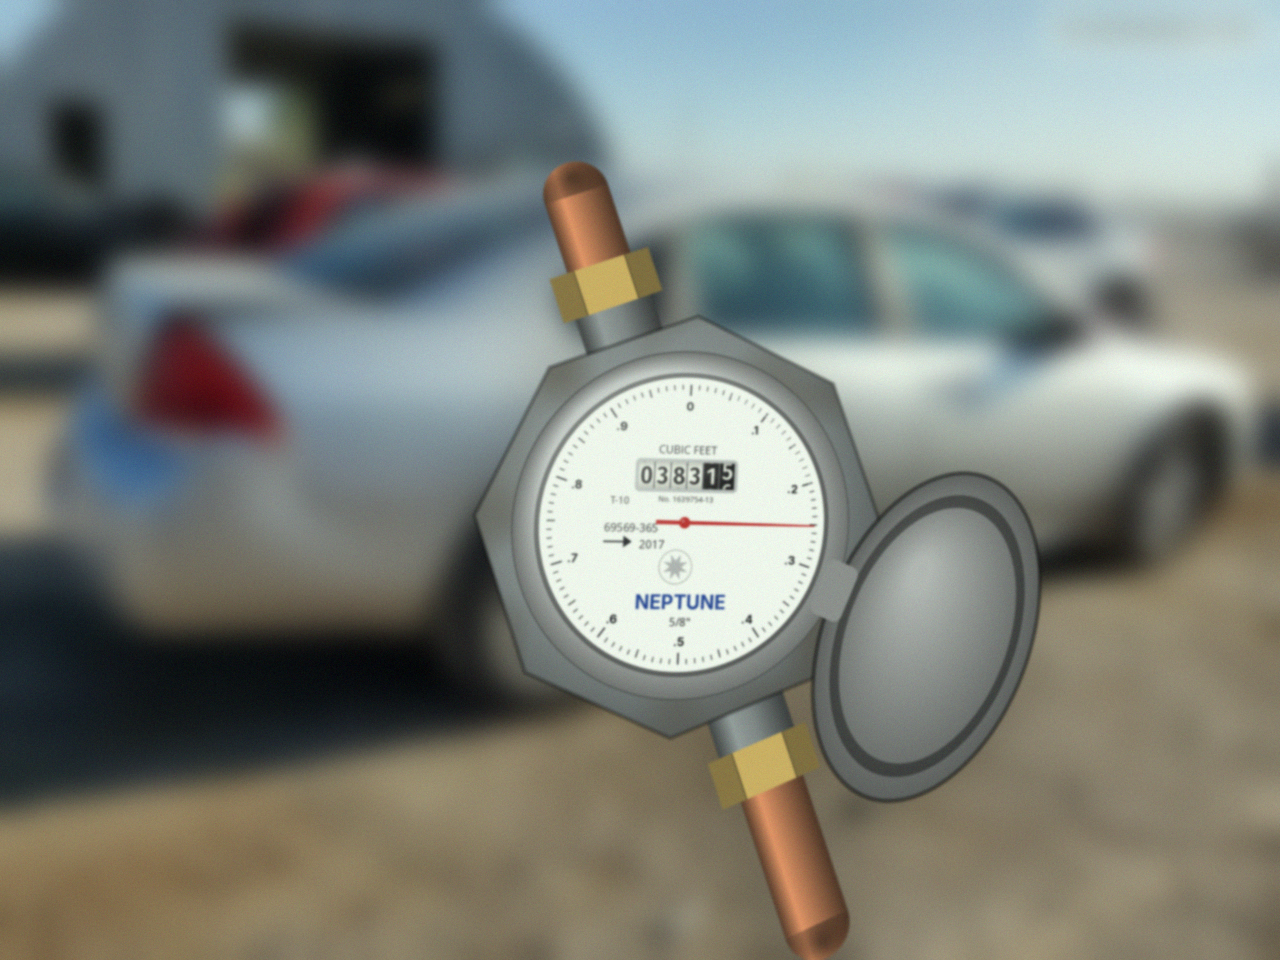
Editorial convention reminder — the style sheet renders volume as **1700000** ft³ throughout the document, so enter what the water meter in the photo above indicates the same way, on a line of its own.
**38315.25** ft³
